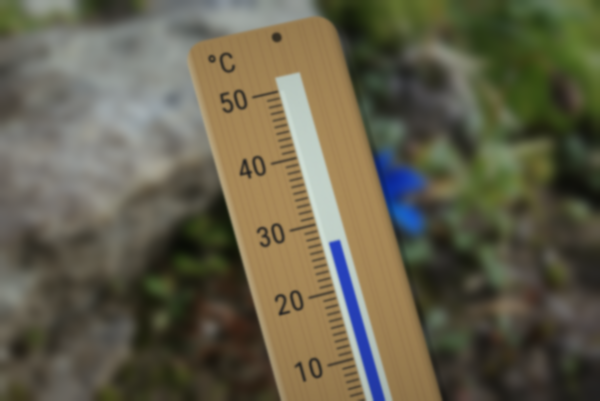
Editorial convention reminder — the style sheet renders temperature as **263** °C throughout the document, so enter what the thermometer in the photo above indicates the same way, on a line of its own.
**27** °C
